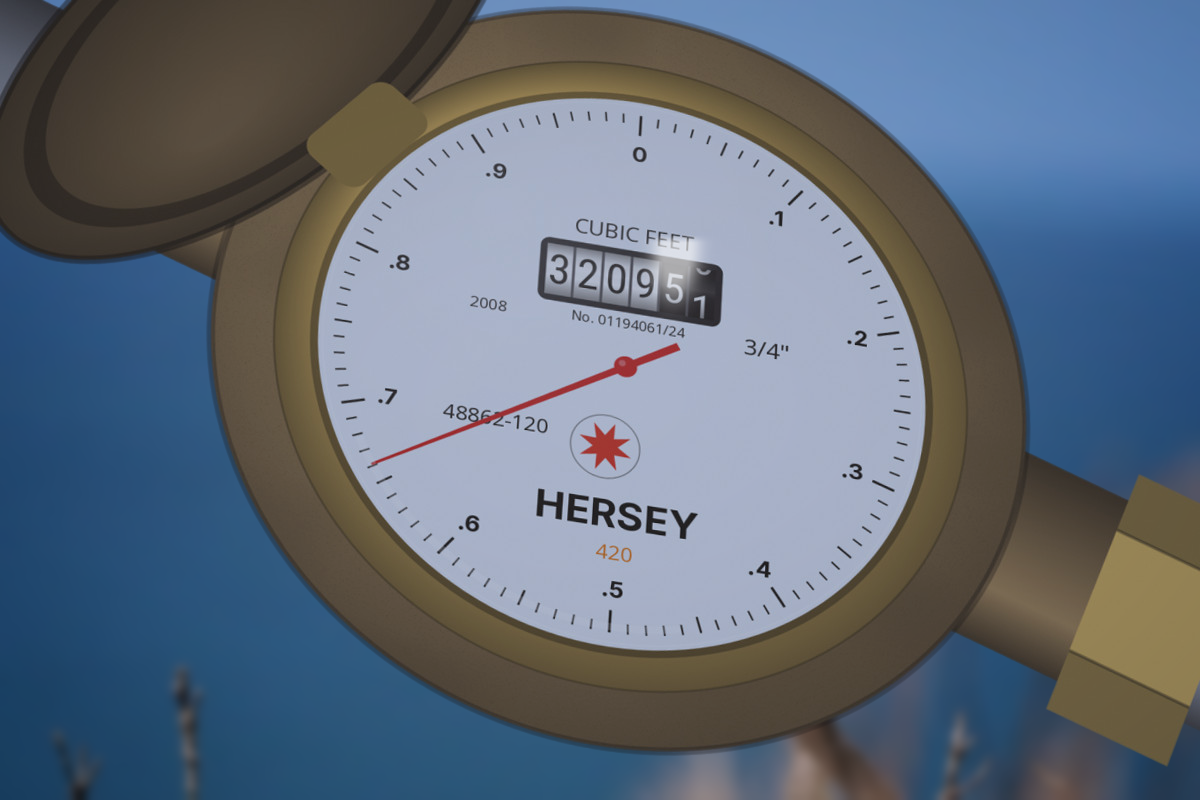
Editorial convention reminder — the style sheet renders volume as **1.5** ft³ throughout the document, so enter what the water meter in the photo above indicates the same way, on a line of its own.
**320950.66** ft³
